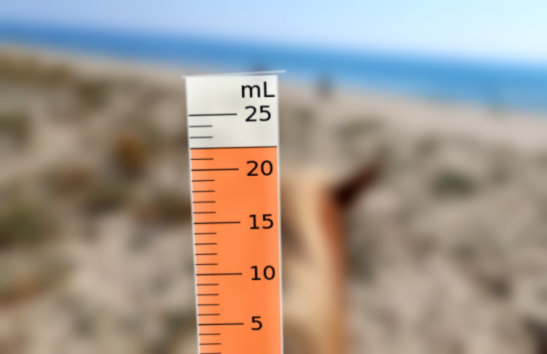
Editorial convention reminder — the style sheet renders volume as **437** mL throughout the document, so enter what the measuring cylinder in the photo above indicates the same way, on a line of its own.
**22** mL
